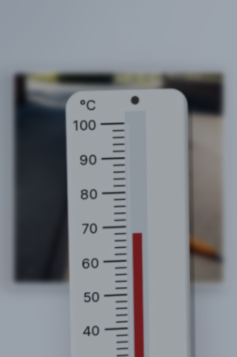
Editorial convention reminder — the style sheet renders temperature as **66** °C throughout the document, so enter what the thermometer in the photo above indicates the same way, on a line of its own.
**68** °C
